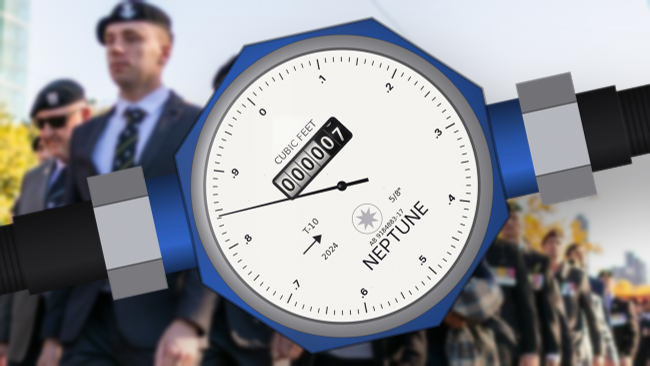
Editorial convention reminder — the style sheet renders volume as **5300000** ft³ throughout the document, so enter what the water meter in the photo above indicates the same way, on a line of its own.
**6.84** ft³
